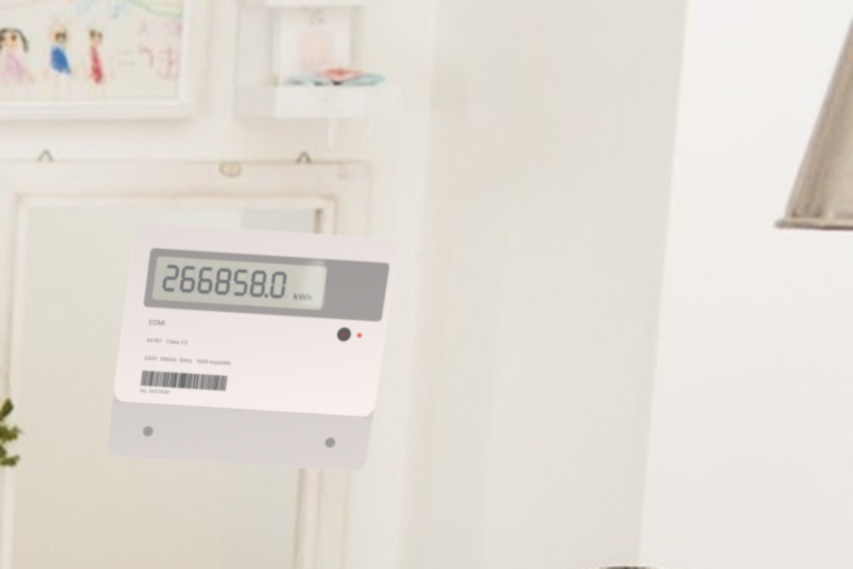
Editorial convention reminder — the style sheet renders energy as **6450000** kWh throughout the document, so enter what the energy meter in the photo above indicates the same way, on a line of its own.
**266858.0** kWh
